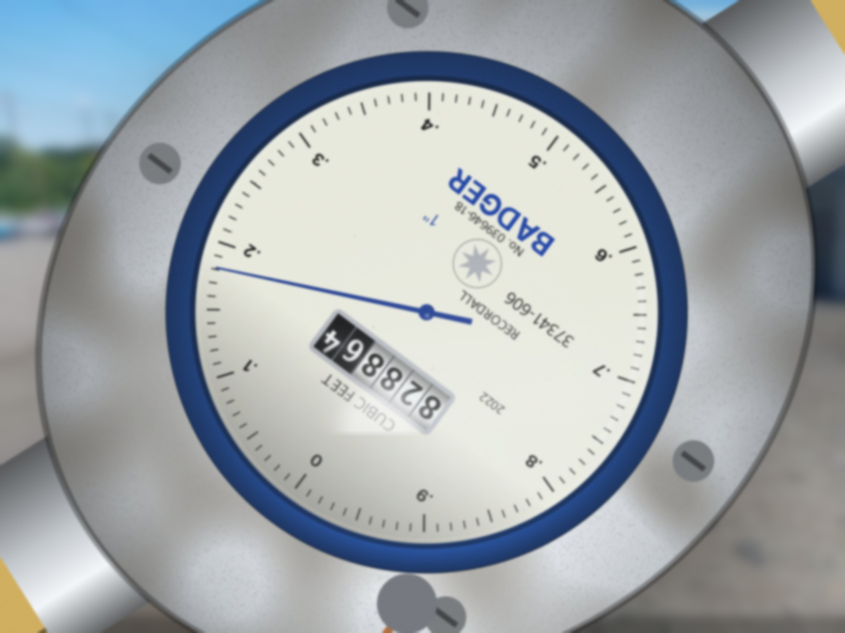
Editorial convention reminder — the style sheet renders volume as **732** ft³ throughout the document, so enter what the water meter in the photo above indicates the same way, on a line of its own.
**828864.18** ft³
